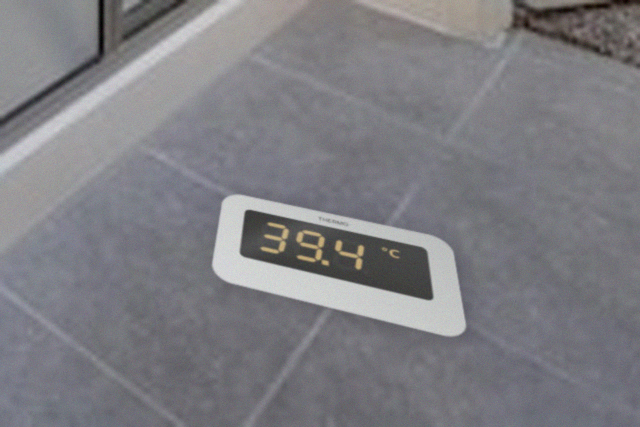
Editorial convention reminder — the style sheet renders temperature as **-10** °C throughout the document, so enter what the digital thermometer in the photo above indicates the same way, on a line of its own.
**39.4** °C
